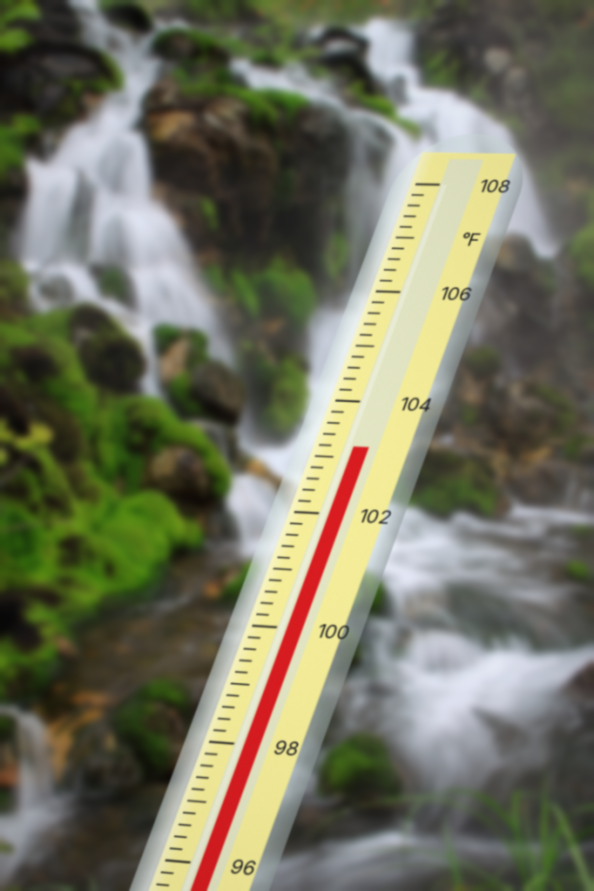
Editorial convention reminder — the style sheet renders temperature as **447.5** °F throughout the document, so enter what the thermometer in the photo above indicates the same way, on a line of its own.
**103.2** °F
